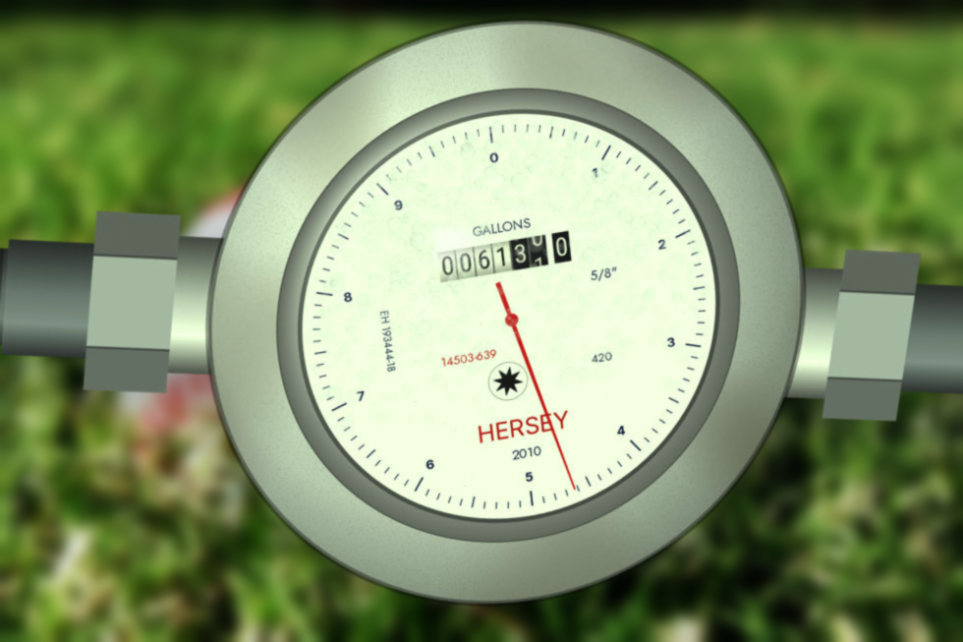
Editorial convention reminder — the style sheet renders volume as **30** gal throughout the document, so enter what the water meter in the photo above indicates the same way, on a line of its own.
**61304.6** gal
